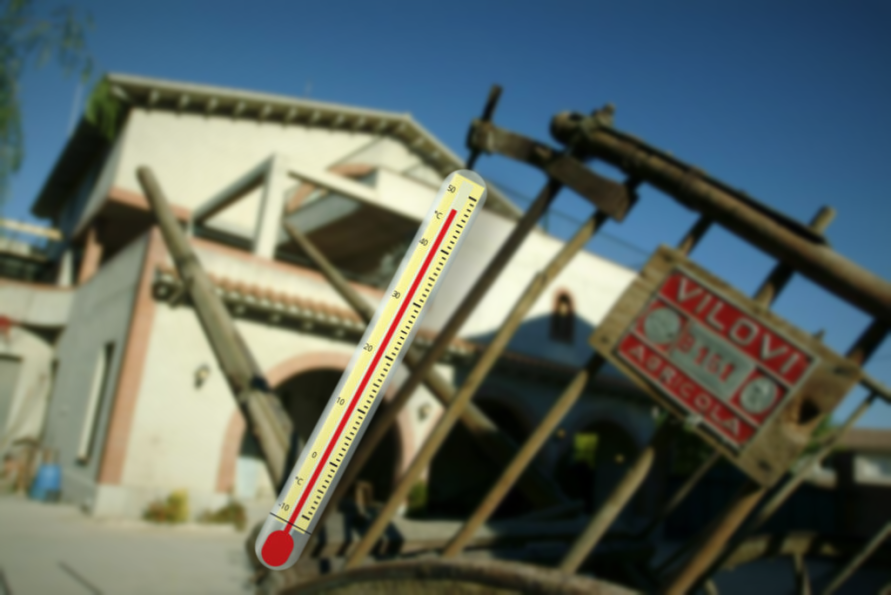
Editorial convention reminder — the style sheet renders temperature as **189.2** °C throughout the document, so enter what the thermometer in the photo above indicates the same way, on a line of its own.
**47** °C
